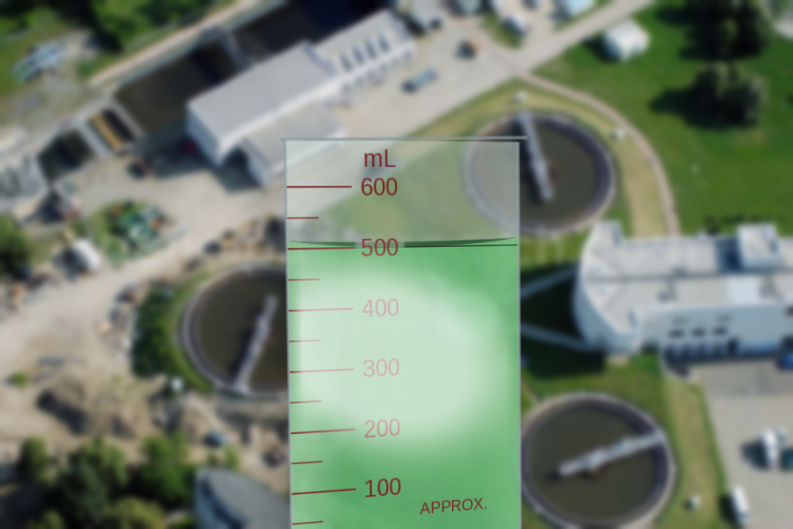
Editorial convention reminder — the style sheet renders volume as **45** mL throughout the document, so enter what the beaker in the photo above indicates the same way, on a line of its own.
**500** mL
